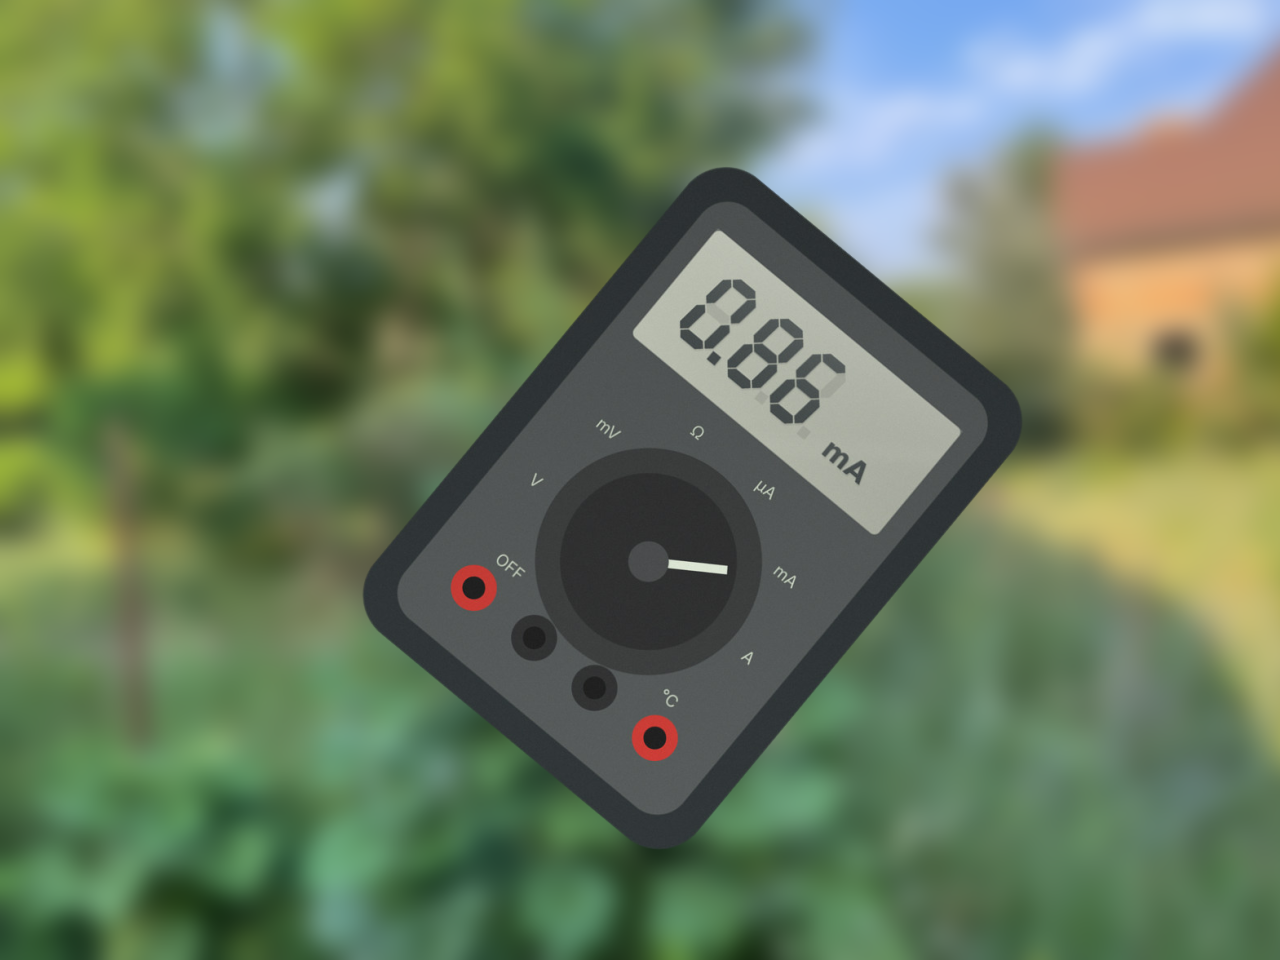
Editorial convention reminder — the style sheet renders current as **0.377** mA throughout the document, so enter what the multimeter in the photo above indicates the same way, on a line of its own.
**0.86** mA
